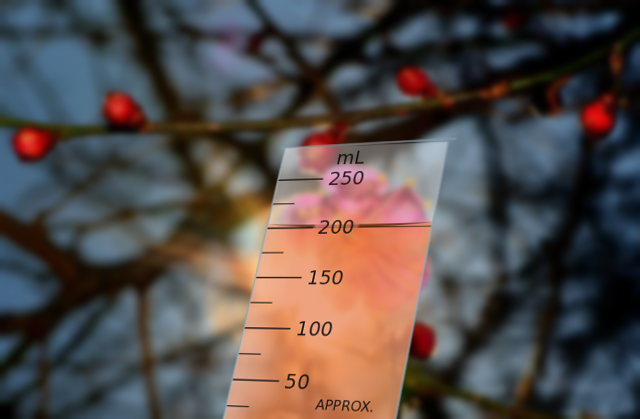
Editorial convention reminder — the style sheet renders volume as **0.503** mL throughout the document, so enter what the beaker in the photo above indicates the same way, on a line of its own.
**200** mL
